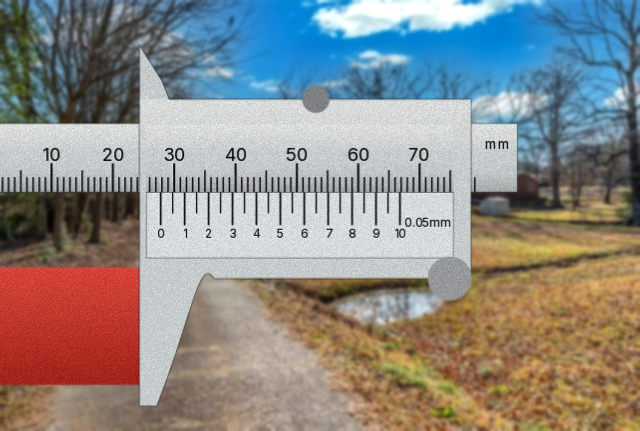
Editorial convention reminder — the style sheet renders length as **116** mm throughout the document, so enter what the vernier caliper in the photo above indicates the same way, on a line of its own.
**27.8** mm
